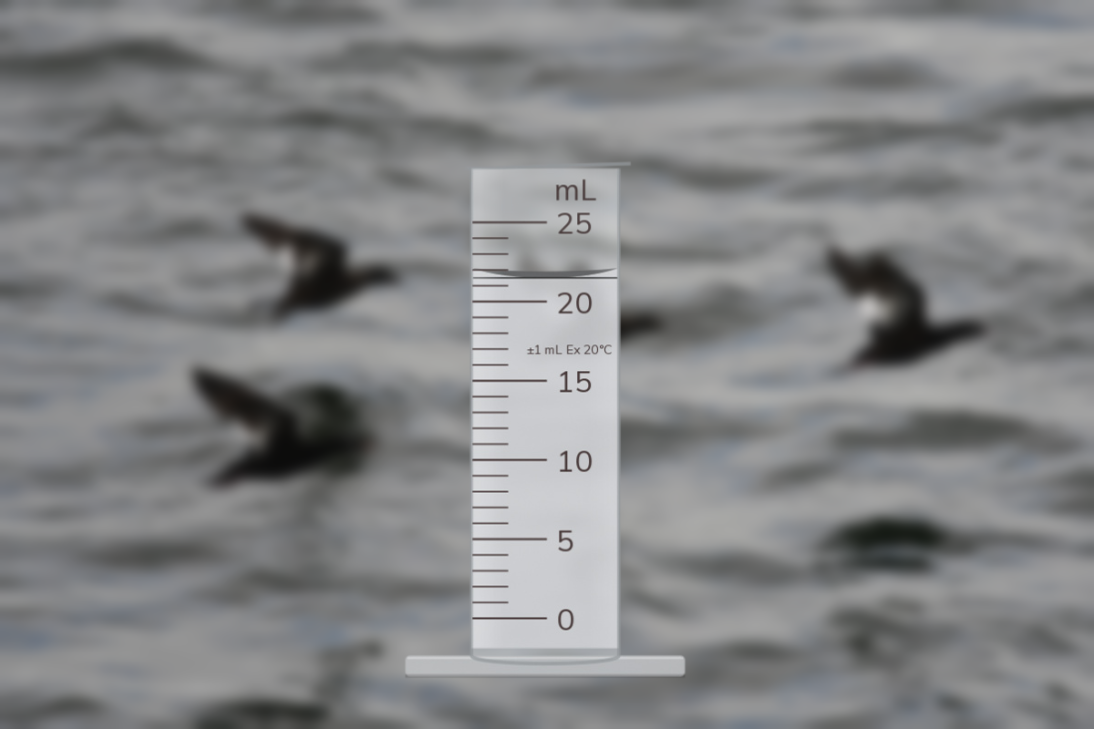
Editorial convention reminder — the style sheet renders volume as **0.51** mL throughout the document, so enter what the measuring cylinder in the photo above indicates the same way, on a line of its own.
**21.5** mL
